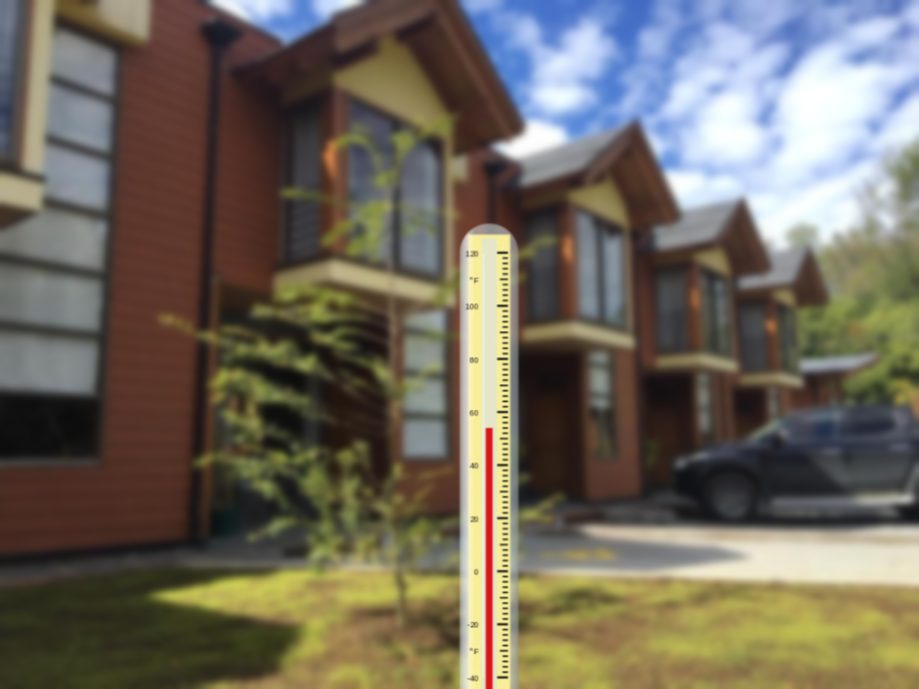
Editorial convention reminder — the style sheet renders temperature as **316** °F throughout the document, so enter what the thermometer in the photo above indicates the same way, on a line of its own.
**54** °F
